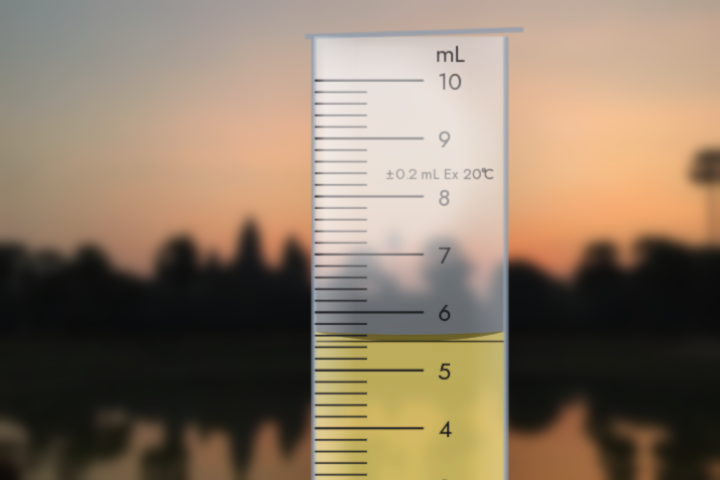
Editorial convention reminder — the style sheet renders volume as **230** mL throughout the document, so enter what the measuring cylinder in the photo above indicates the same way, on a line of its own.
**5.5** mL
